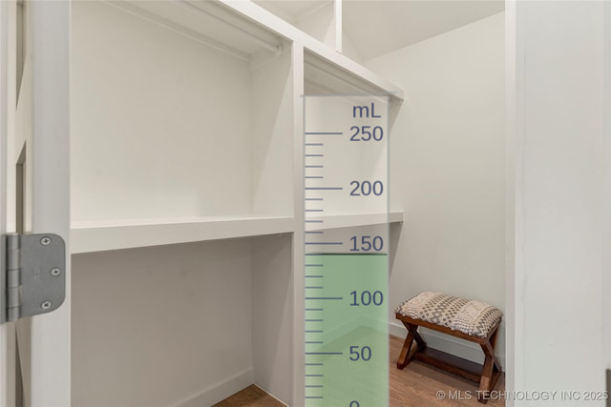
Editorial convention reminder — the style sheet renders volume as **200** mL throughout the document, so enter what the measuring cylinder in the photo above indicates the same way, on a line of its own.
**140** mL
